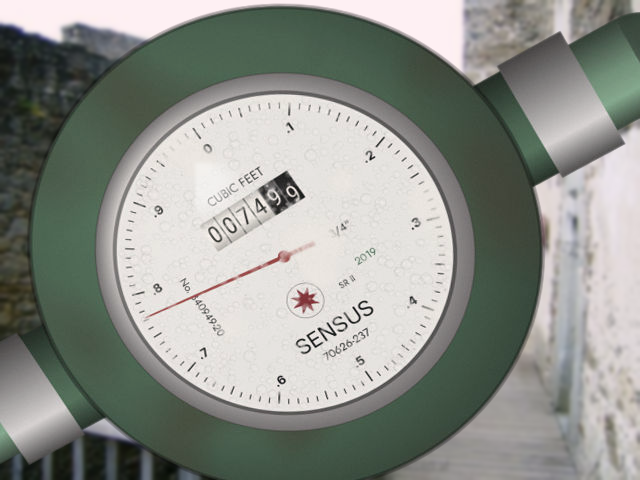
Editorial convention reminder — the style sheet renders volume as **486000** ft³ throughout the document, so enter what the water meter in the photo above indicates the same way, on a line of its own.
**7498.77** ft³
